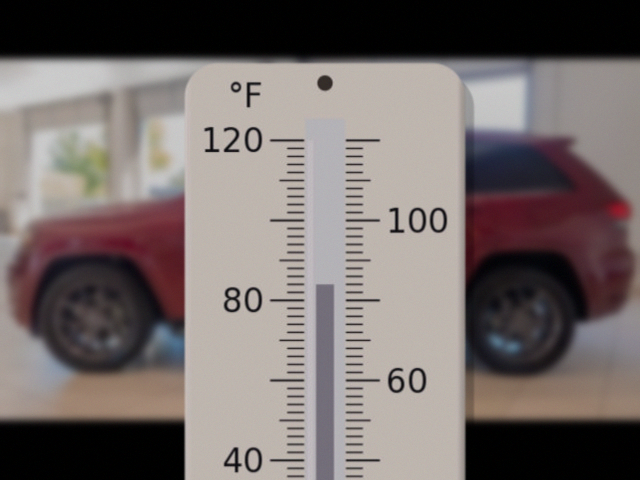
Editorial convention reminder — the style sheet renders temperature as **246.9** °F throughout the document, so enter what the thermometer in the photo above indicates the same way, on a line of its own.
**84** °F
